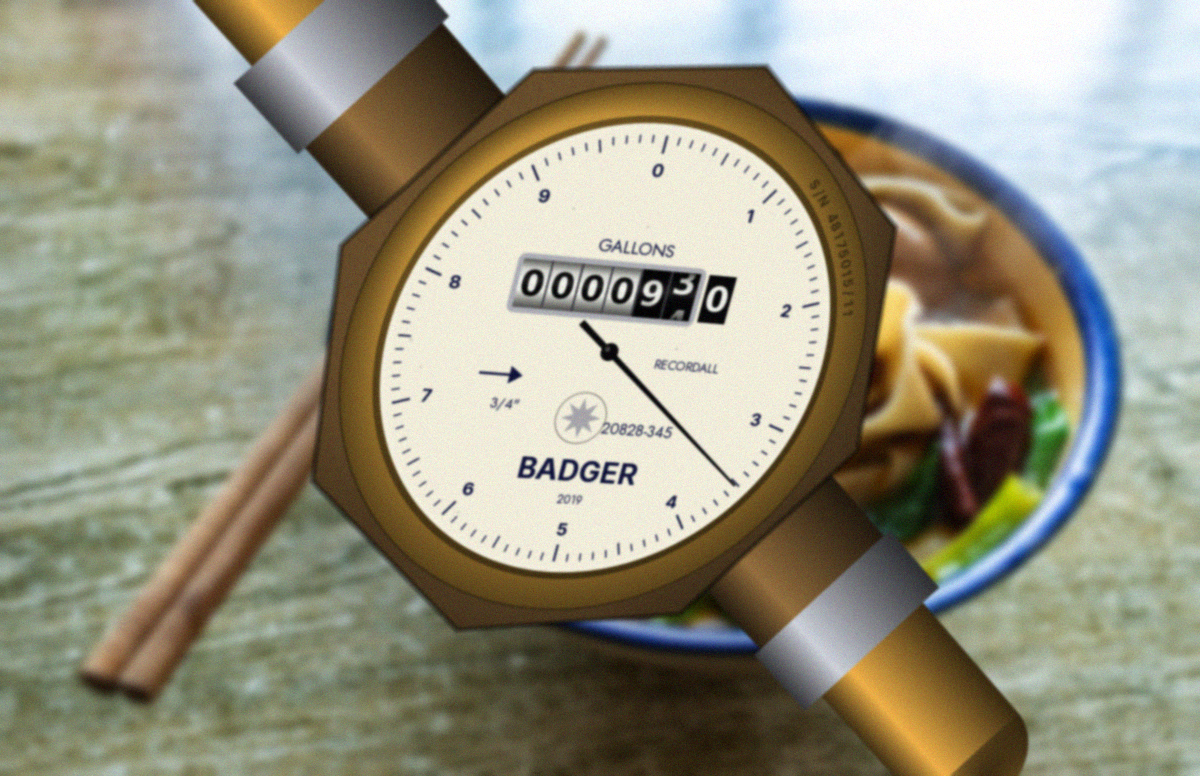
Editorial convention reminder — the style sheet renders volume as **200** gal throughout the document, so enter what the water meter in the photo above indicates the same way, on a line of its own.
**933.5** gal
